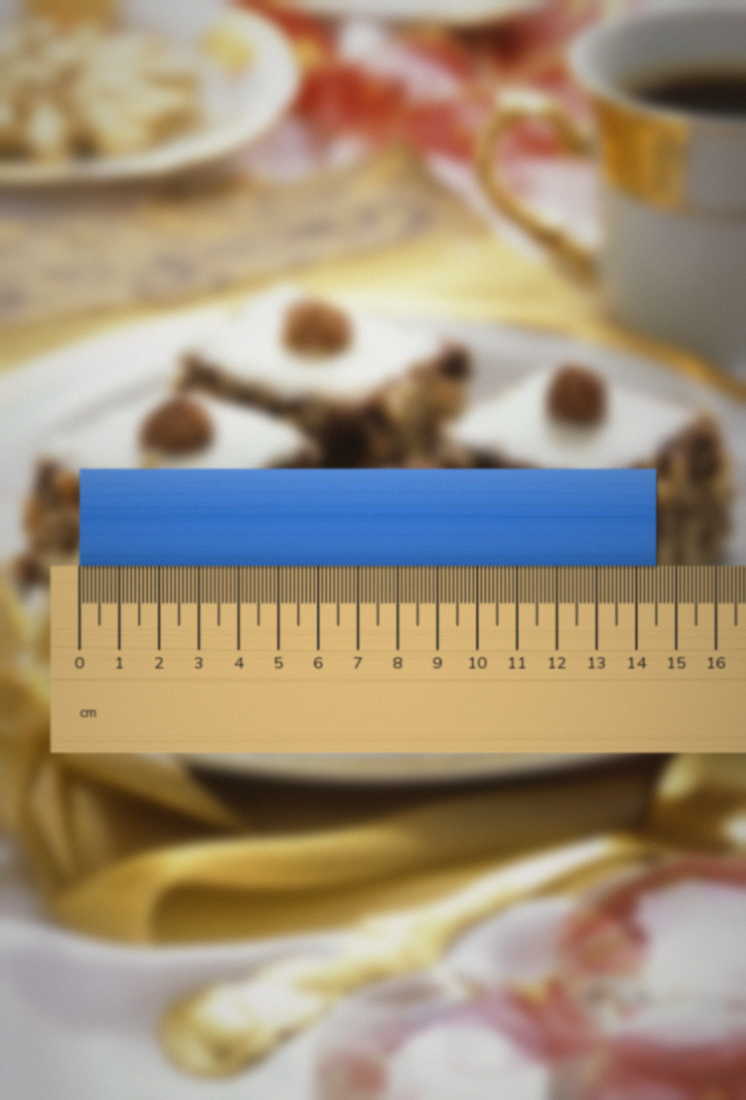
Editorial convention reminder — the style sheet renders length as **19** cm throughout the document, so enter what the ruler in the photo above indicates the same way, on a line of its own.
**14.5** cm
